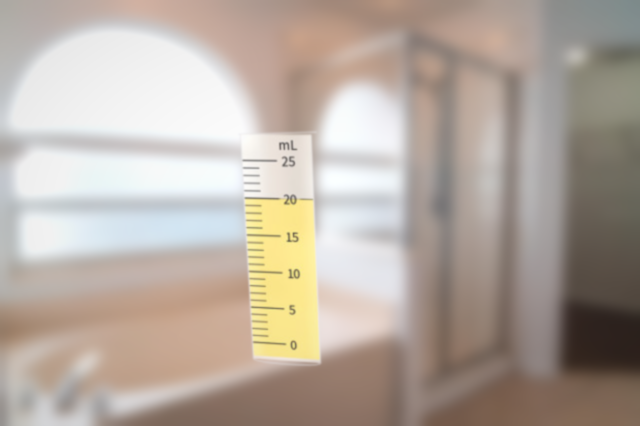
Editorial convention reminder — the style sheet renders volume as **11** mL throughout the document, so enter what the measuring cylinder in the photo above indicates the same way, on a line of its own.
**20** mL
